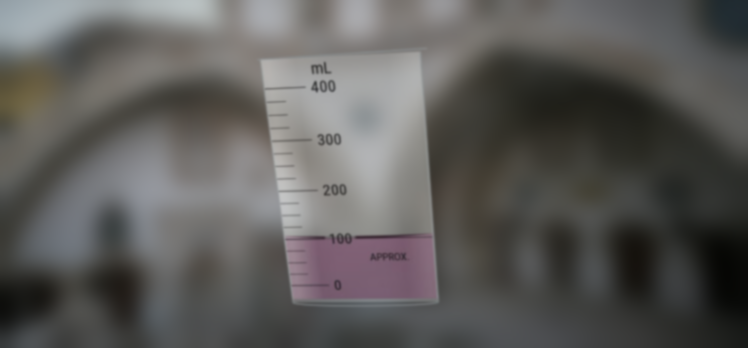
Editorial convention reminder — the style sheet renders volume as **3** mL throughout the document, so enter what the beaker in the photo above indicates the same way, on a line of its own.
**100** mL
